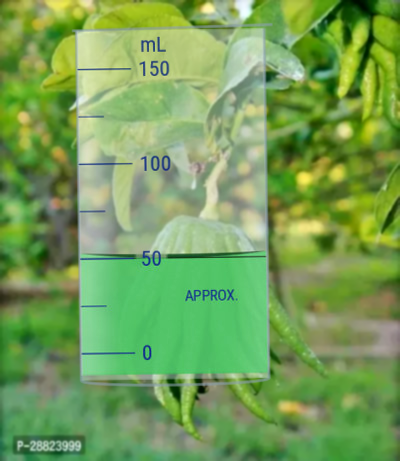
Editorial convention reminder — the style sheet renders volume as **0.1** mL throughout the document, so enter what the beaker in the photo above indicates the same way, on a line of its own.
**50** mL
